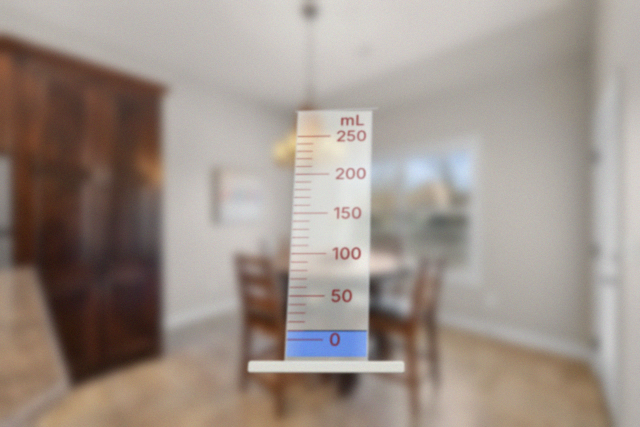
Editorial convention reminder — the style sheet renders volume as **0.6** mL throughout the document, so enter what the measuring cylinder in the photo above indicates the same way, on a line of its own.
**10** mL
